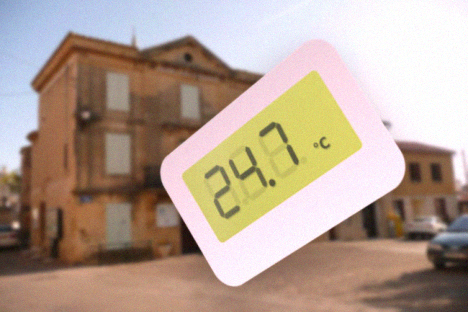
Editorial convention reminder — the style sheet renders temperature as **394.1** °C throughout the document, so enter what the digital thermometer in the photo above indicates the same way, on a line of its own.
**24.7** °C
